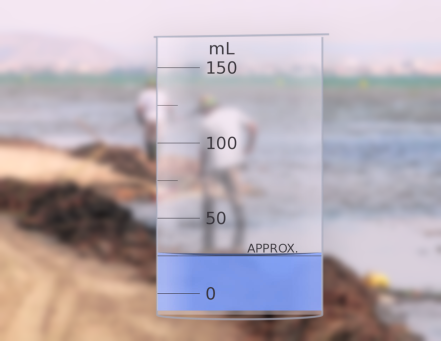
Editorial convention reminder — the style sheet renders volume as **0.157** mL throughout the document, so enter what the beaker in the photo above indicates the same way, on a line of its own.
**25** mL
